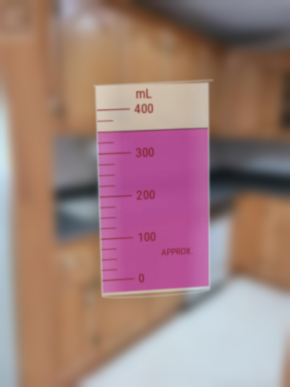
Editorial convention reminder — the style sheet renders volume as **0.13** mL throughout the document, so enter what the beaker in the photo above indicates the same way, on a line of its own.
**350** mL
